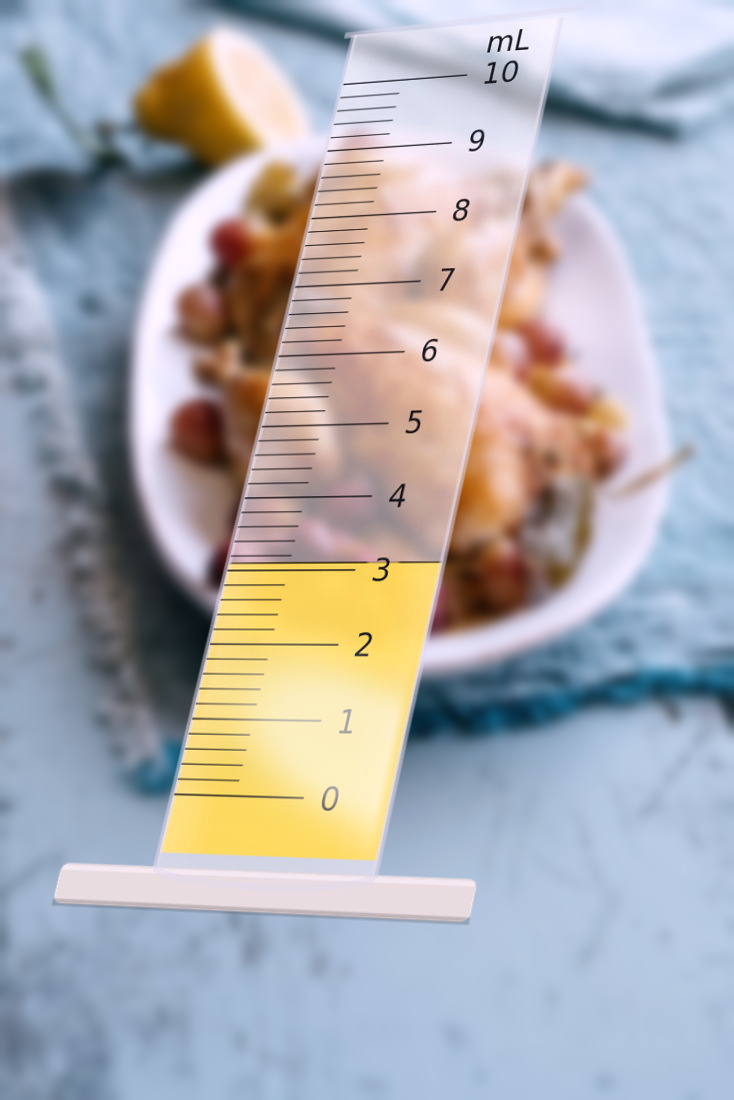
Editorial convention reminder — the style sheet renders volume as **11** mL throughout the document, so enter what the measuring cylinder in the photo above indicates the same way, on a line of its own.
**3.1** mL
